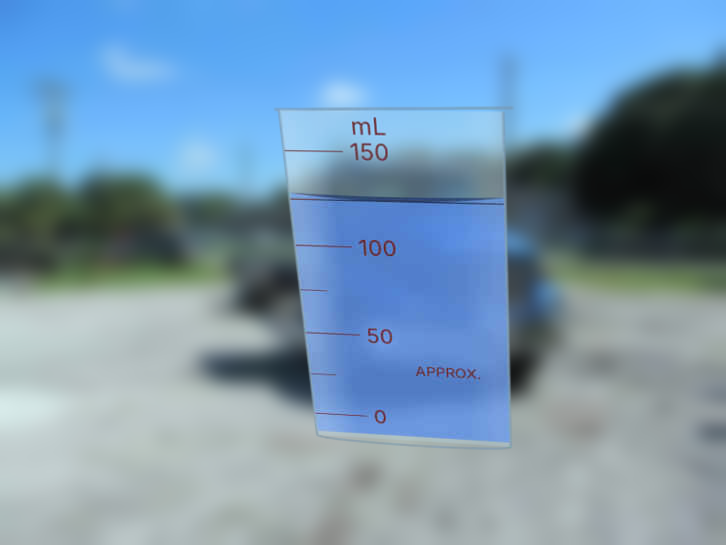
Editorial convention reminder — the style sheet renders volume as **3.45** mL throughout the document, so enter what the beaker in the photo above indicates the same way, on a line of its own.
**125** mL
